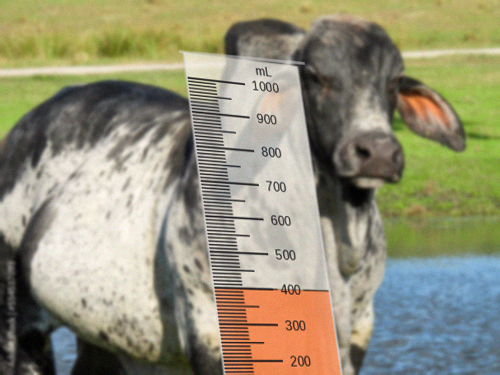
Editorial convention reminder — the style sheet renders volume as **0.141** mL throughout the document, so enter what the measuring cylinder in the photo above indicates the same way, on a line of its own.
**400** mL
